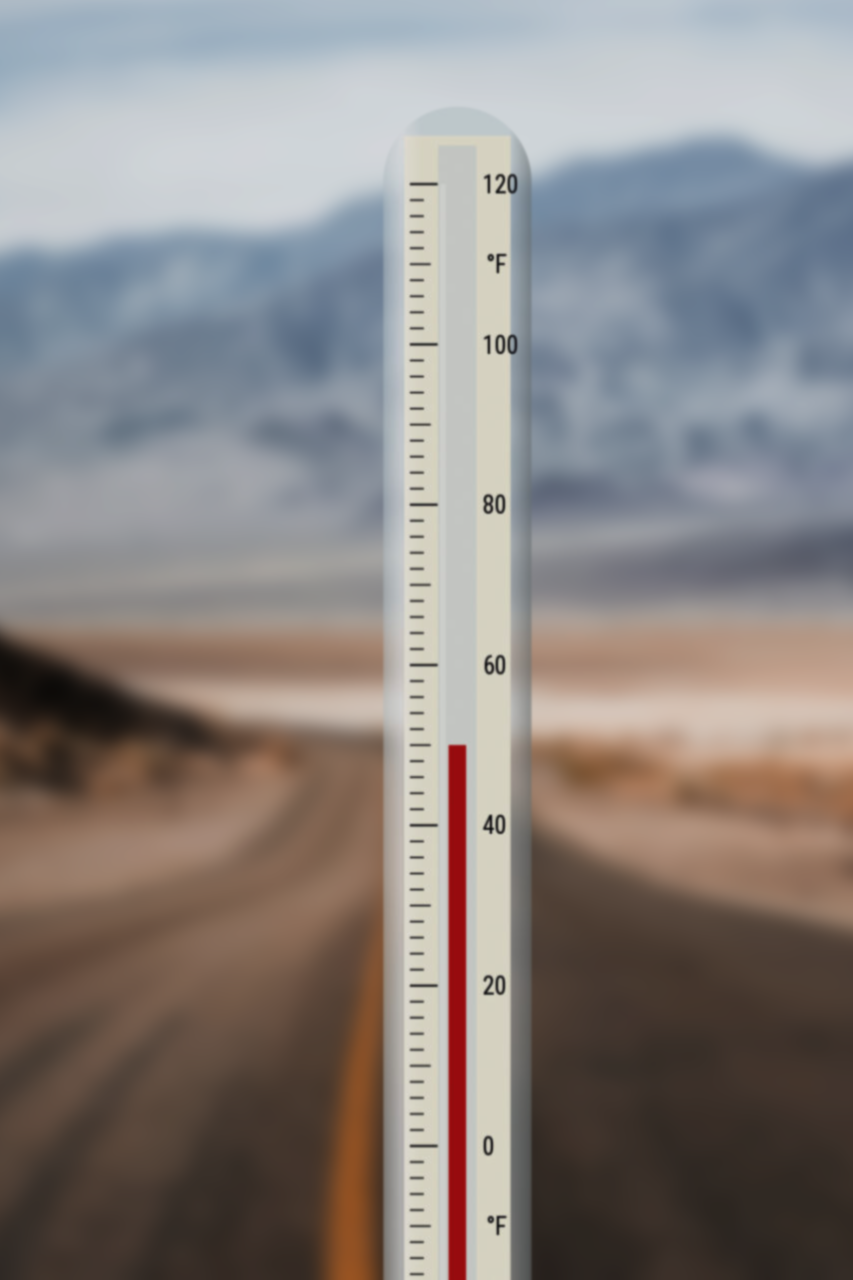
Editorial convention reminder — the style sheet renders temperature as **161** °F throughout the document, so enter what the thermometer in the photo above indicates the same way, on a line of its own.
**50** °F
